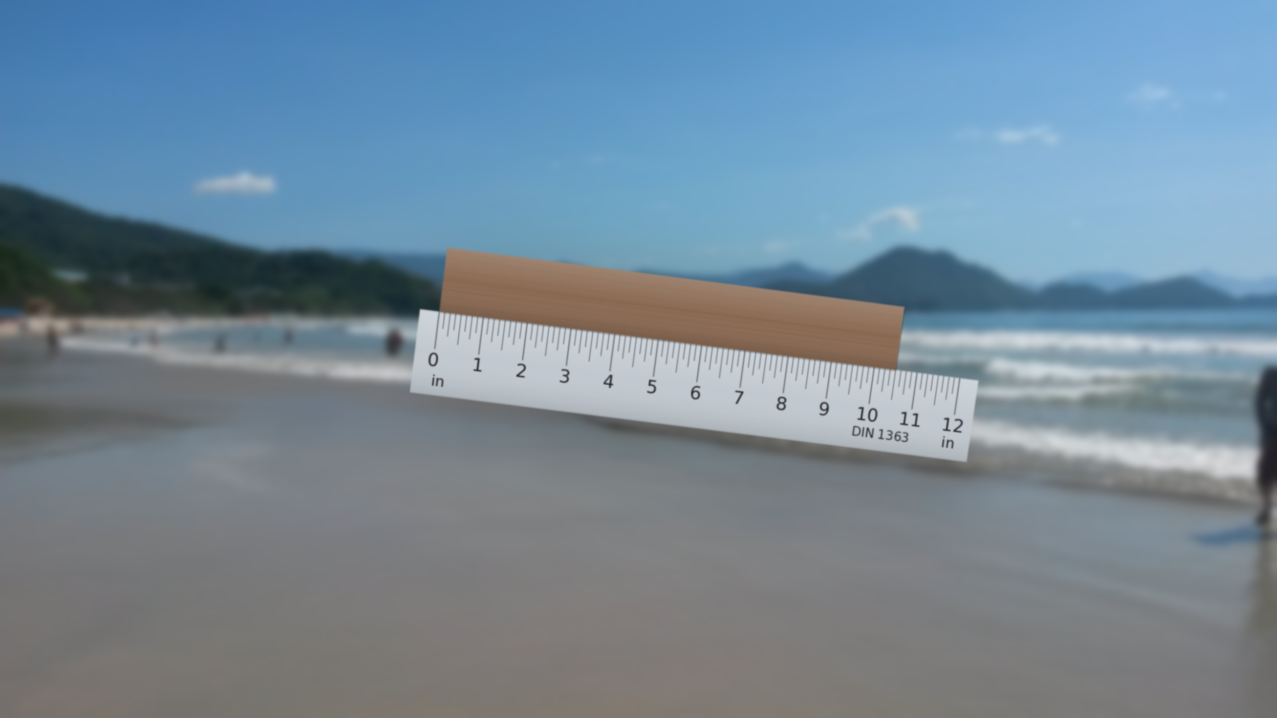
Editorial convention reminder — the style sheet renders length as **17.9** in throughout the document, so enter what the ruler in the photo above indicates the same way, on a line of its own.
**10.5** in
